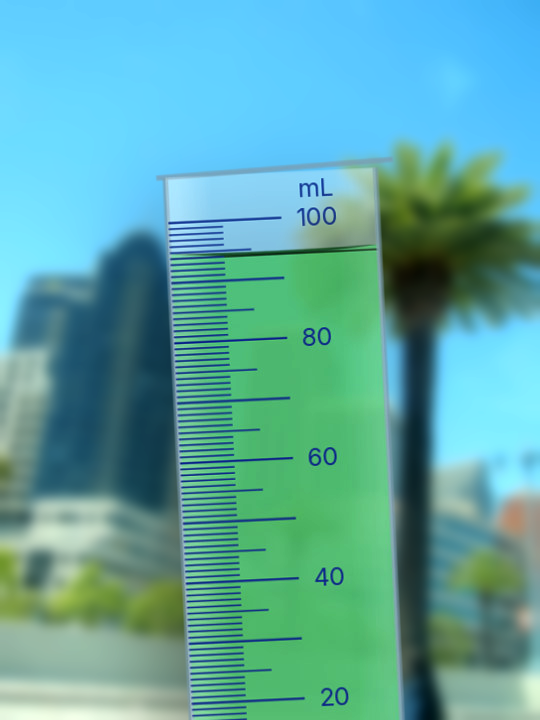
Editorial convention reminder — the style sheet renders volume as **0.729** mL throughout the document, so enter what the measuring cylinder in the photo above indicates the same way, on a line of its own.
**94** mL
